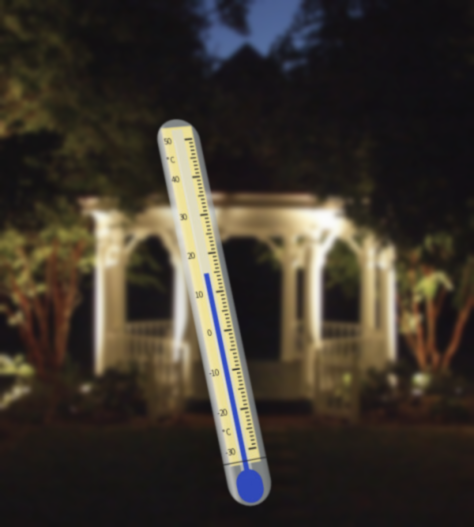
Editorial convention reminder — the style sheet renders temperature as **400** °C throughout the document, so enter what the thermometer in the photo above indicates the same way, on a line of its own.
**15** °C
